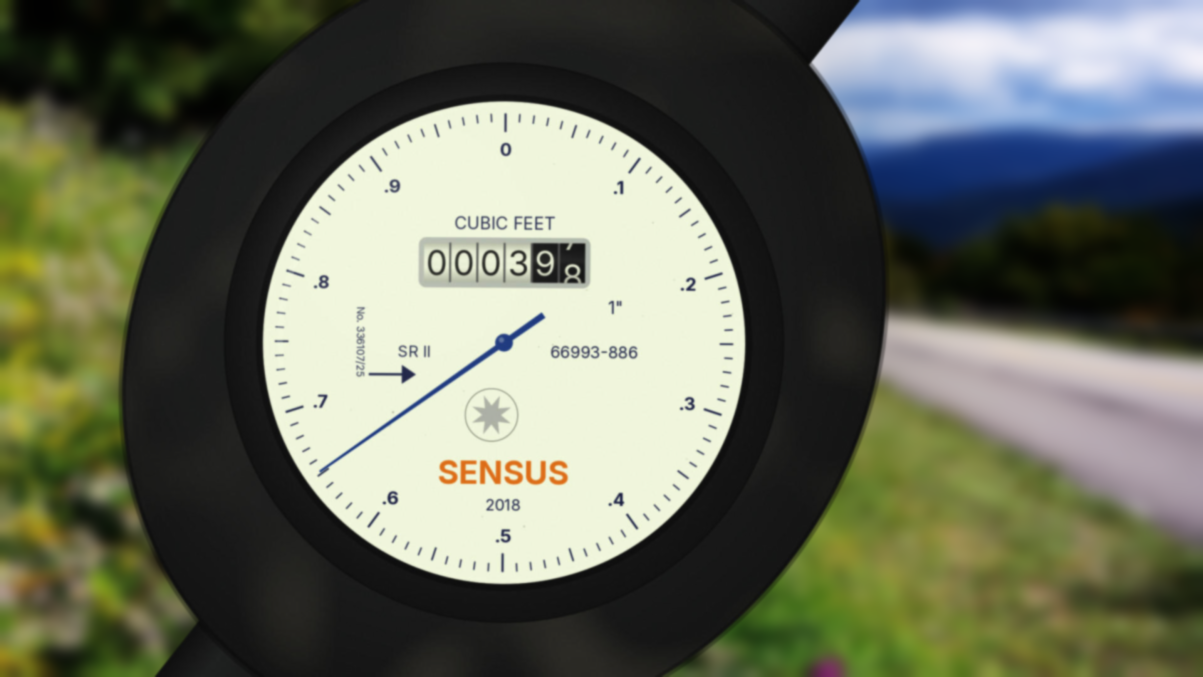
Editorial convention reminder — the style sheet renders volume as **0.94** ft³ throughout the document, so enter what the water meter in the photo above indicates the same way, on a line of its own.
**397.65** ft³
